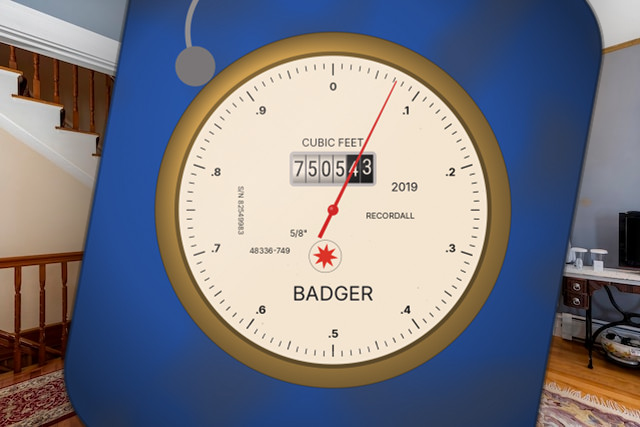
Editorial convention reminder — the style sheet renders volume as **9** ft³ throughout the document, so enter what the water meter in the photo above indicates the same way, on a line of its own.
**750543.07** ft³
